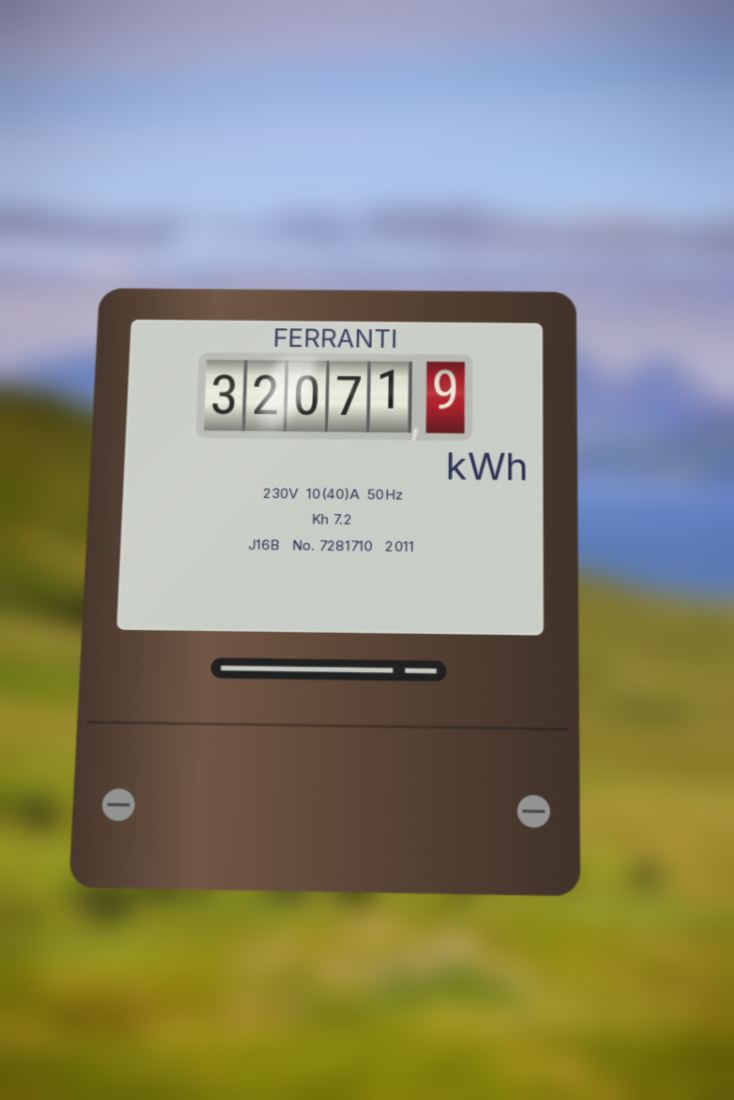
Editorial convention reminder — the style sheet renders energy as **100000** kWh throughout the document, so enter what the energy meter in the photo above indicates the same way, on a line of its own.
**32071.9** kWh
